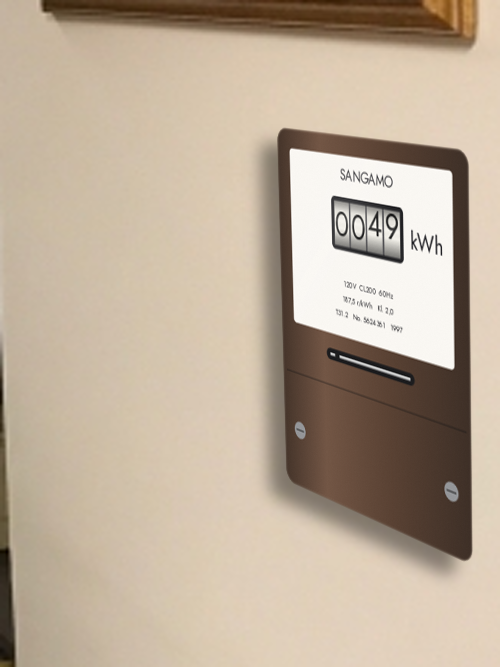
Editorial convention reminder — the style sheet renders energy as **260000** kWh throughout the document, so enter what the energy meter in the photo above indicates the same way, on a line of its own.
**49** kWh
